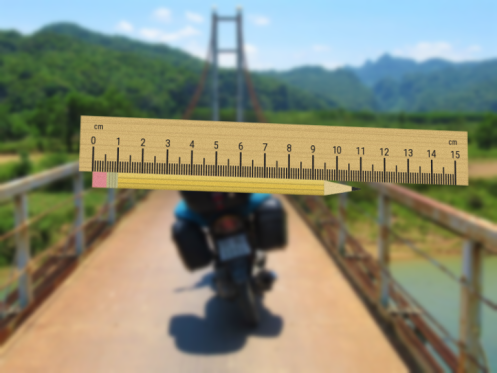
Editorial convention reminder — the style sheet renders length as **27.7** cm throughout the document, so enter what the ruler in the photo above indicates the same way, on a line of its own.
**11** cm
